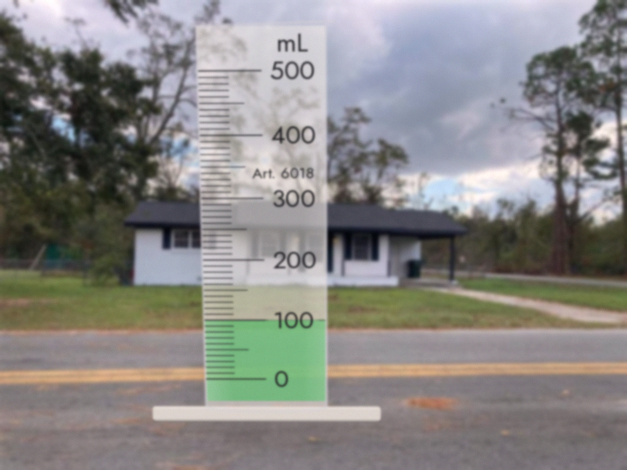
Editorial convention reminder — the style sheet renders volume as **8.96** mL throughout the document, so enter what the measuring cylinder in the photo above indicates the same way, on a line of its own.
**100** mL
